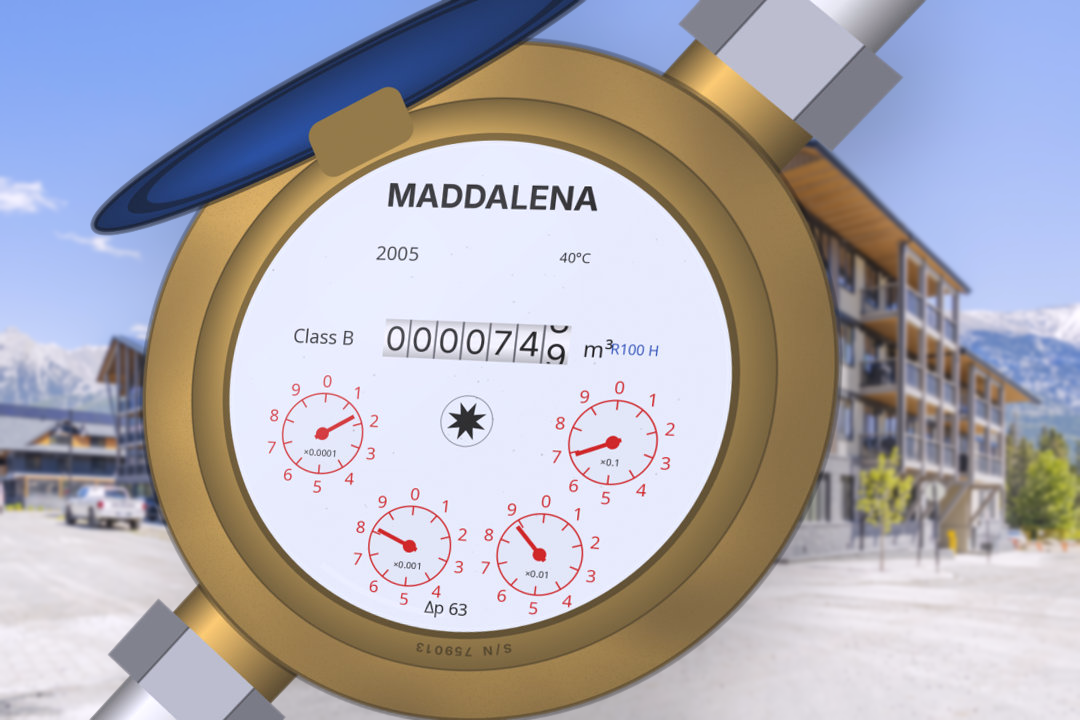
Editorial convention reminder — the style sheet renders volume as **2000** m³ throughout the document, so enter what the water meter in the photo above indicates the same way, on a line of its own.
**748.6881** m³
